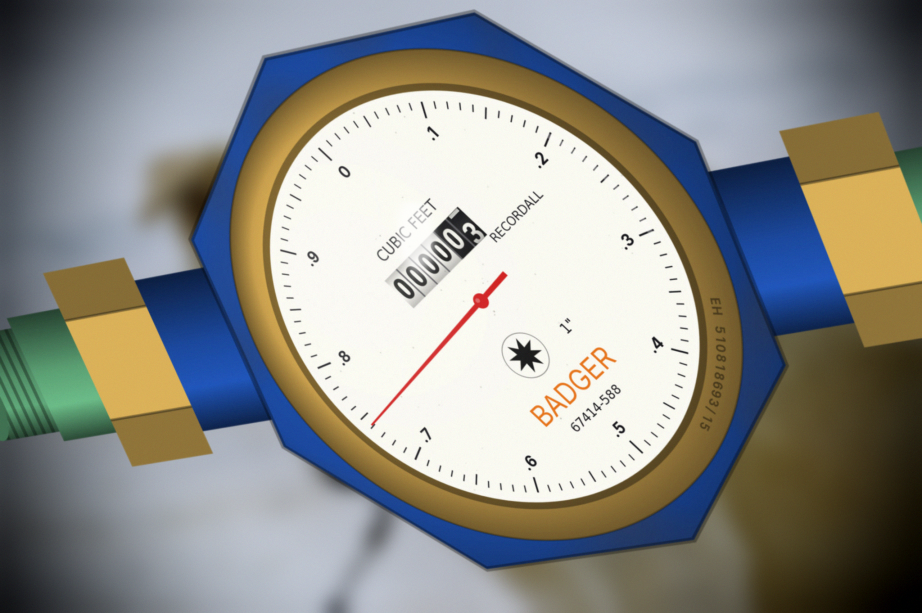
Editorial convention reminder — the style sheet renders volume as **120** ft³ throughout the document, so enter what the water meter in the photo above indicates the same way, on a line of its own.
**2.74** ft³
